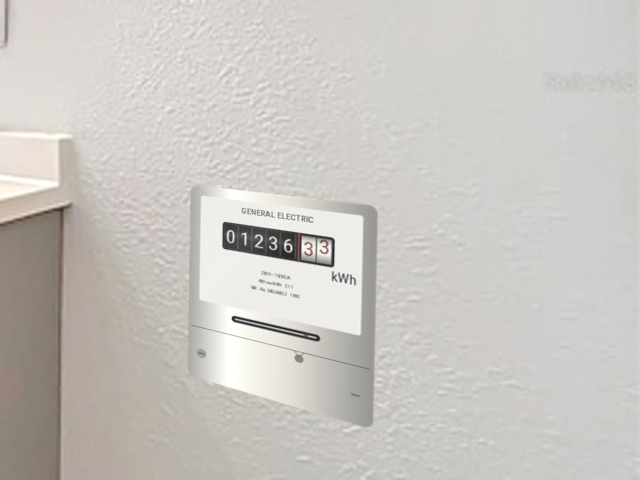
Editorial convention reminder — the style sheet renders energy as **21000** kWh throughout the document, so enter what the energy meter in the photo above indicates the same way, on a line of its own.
**1236.33** kWh
